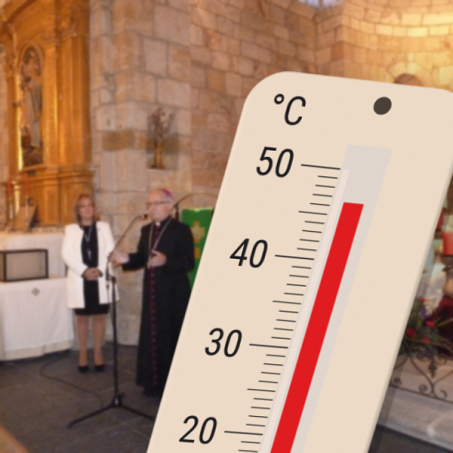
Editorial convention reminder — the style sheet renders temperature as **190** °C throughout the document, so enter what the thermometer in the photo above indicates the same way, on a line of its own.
**46.5** °C
